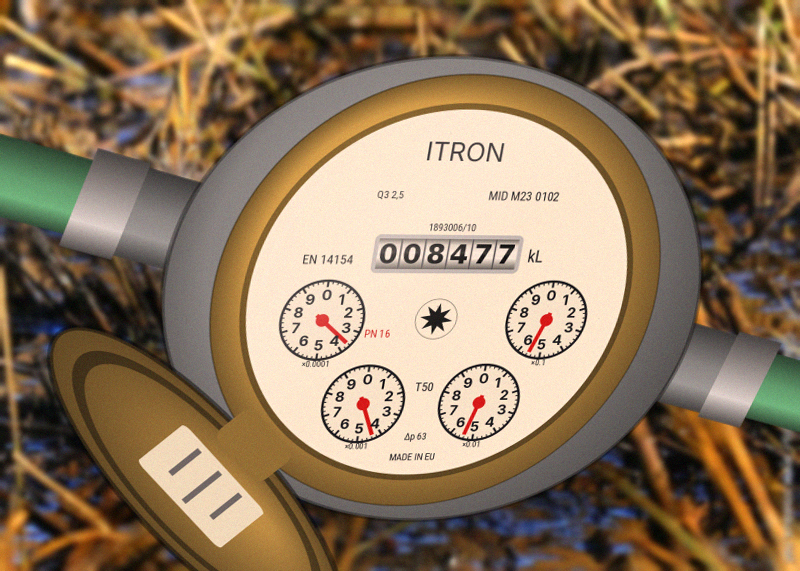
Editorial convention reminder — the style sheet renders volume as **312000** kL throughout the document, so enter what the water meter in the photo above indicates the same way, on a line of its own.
**8477.5543** kL
